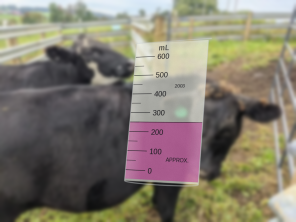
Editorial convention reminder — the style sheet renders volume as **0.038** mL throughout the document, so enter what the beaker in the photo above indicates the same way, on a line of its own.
**250** mL
